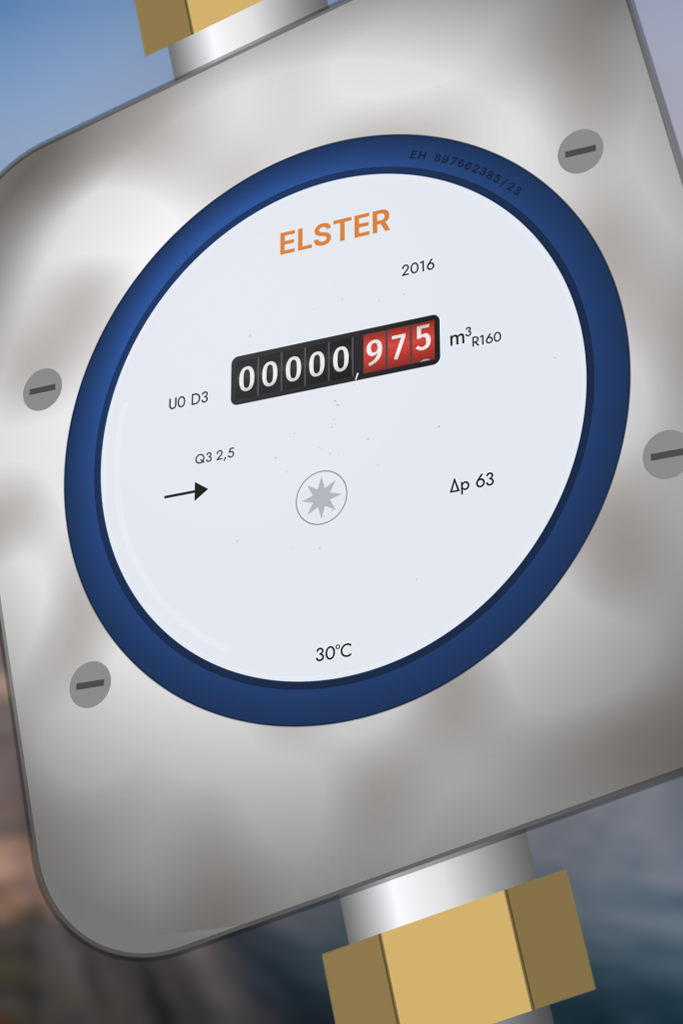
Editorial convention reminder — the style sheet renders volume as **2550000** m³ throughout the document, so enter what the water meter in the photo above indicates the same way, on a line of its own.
**0.975** m³
